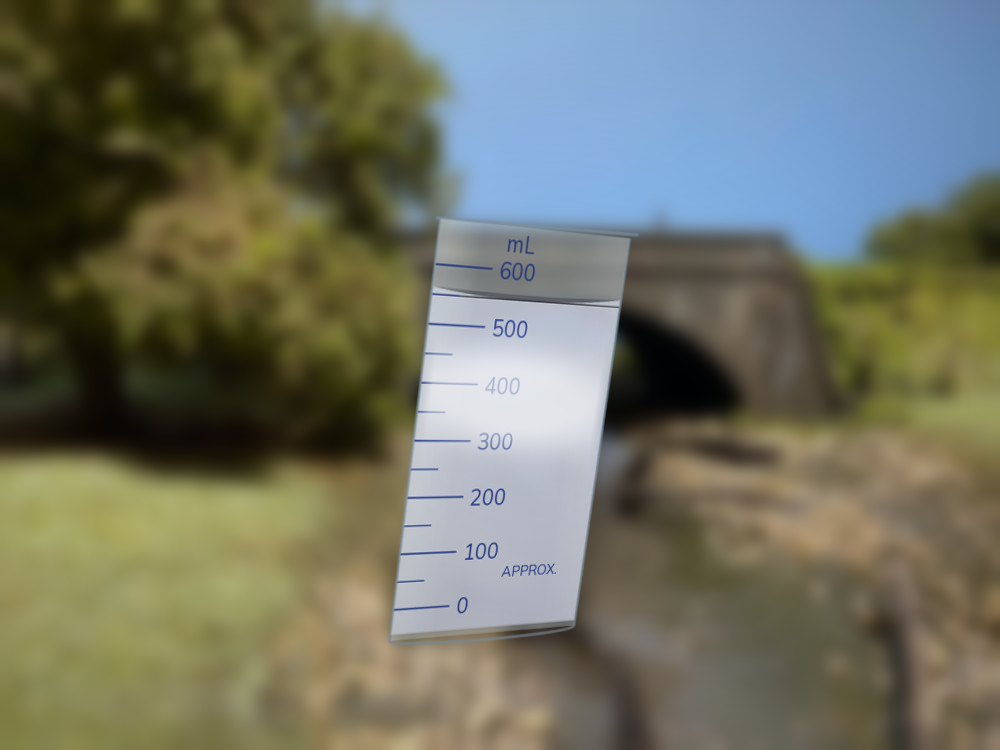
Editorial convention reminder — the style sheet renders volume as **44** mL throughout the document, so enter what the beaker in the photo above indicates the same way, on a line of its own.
**550** mL
